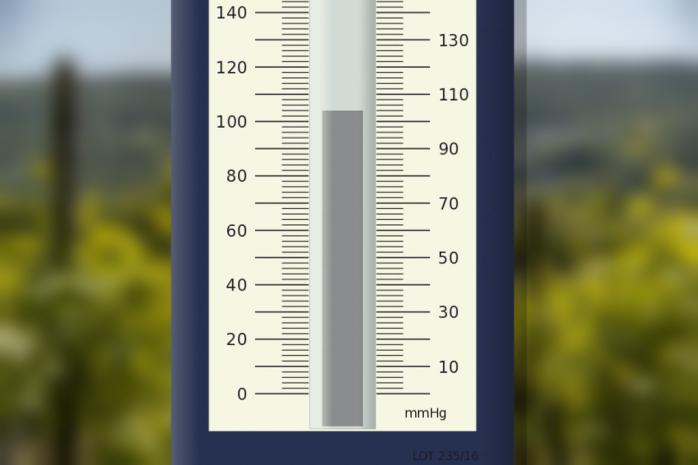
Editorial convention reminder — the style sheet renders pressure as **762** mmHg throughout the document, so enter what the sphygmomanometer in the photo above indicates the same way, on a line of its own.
**104** mmHg
